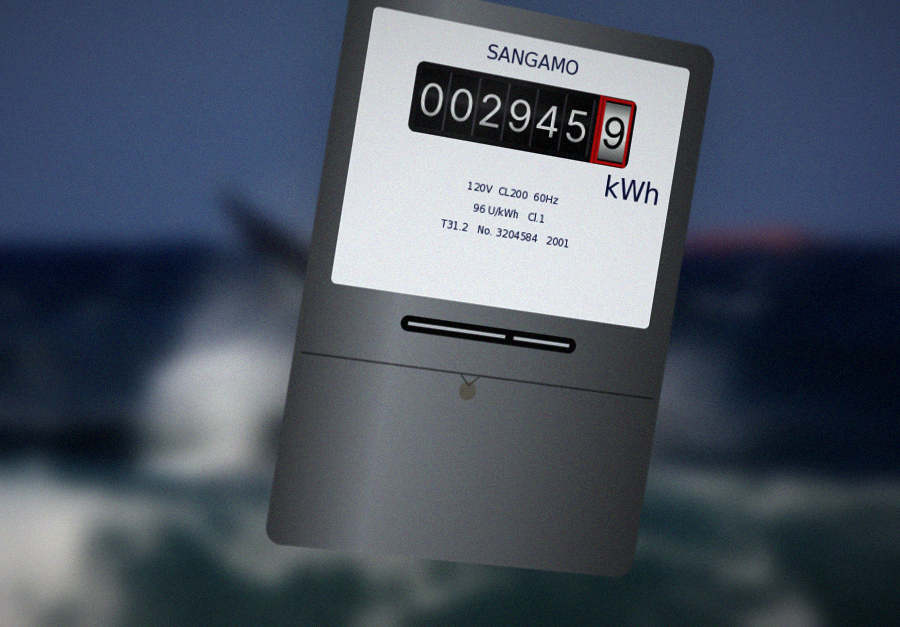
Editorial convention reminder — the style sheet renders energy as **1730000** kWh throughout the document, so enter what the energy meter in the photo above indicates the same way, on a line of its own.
**2945.9** kWh
